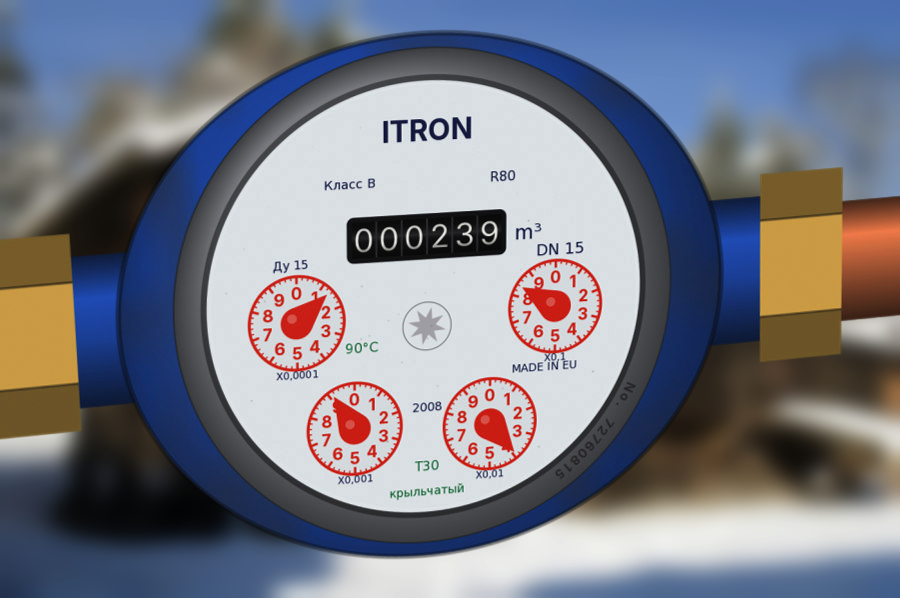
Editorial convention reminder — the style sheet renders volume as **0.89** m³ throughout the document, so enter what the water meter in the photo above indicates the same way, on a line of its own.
**239.8391** m³
